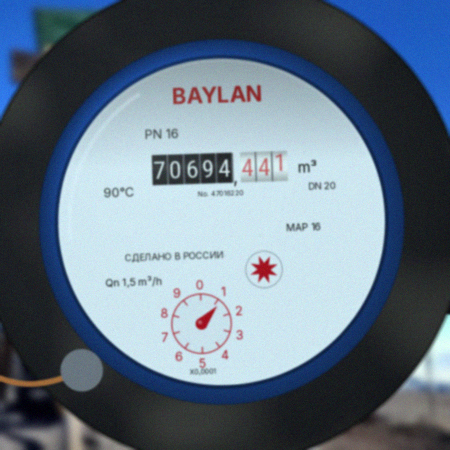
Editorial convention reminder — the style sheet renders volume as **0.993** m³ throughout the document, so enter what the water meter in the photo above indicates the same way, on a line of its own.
**70694.4411** m³
